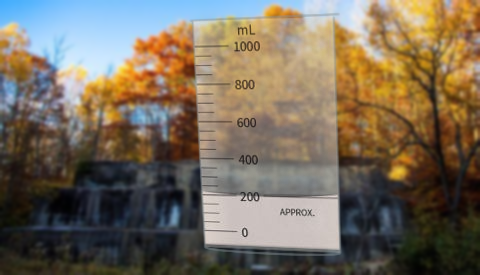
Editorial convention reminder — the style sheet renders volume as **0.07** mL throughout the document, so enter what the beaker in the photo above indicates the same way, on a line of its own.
**200** mL
